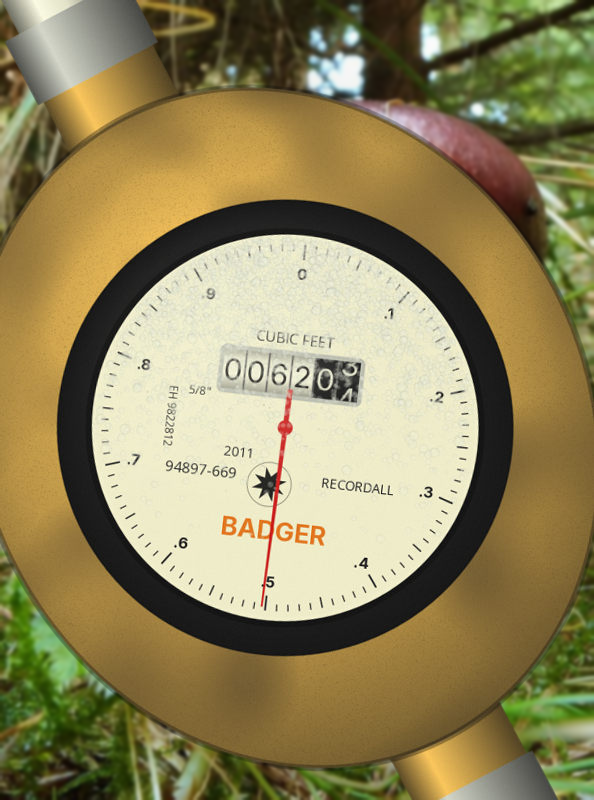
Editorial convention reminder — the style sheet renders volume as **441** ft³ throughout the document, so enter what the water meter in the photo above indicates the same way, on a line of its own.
**6203.50** ft³
